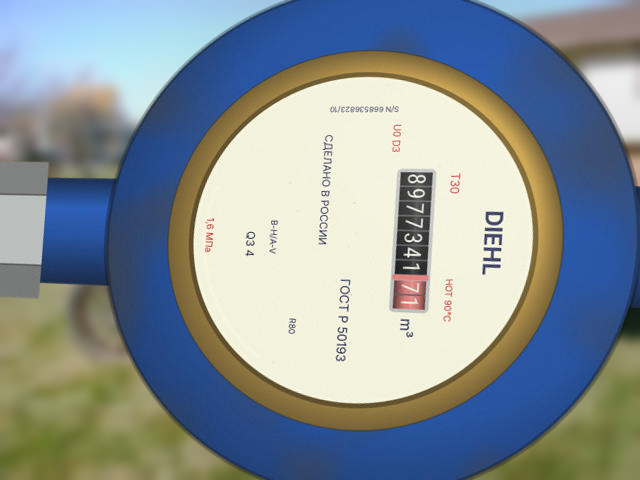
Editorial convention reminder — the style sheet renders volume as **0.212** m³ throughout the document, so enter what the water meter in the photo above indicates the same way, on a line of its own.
**8977341.71** m³
